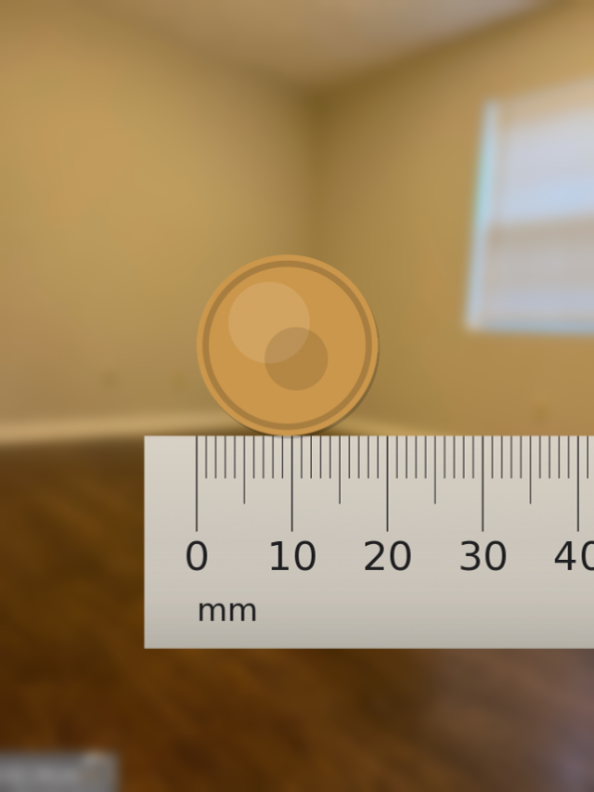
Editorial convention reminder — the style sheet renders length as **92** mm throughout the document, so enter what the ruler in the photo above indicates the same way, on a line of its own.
**19** mm
